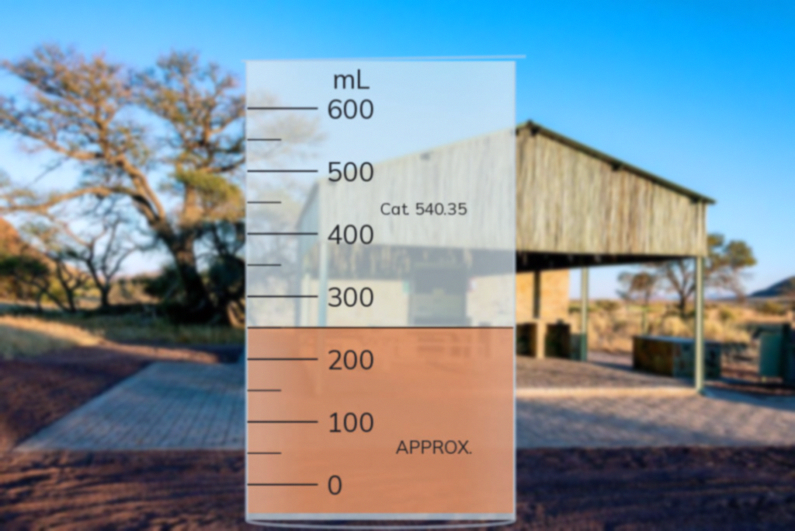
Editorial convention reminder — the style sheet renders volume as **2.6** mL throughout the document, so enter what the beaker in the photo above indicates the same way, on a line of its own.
**250** mL
